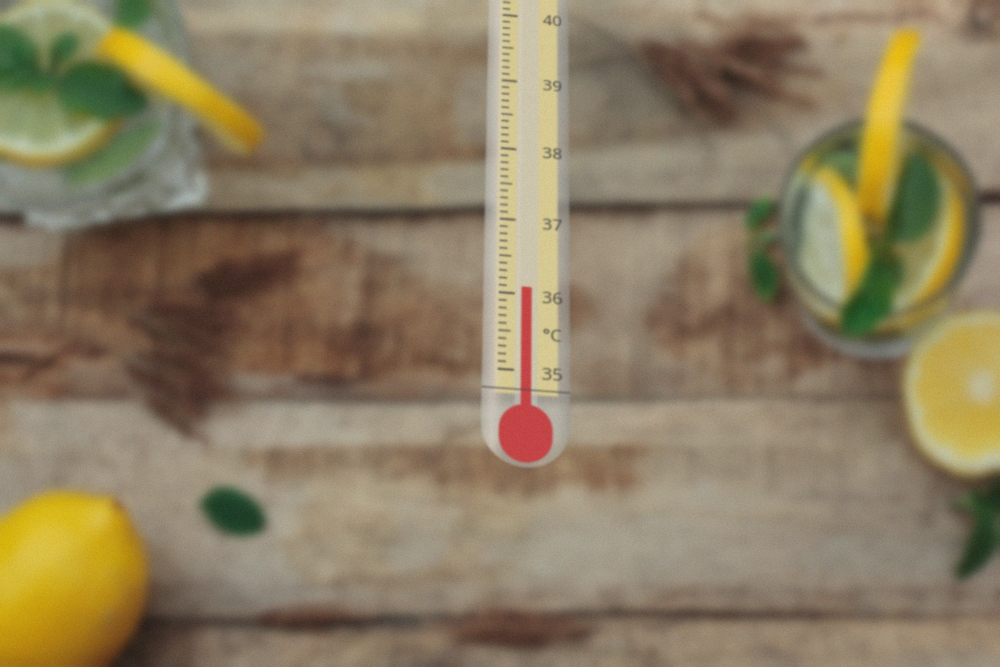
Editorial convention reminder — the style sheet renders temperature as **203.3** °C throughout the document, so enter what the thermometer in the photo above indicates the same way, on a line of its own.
**36.1** °C
